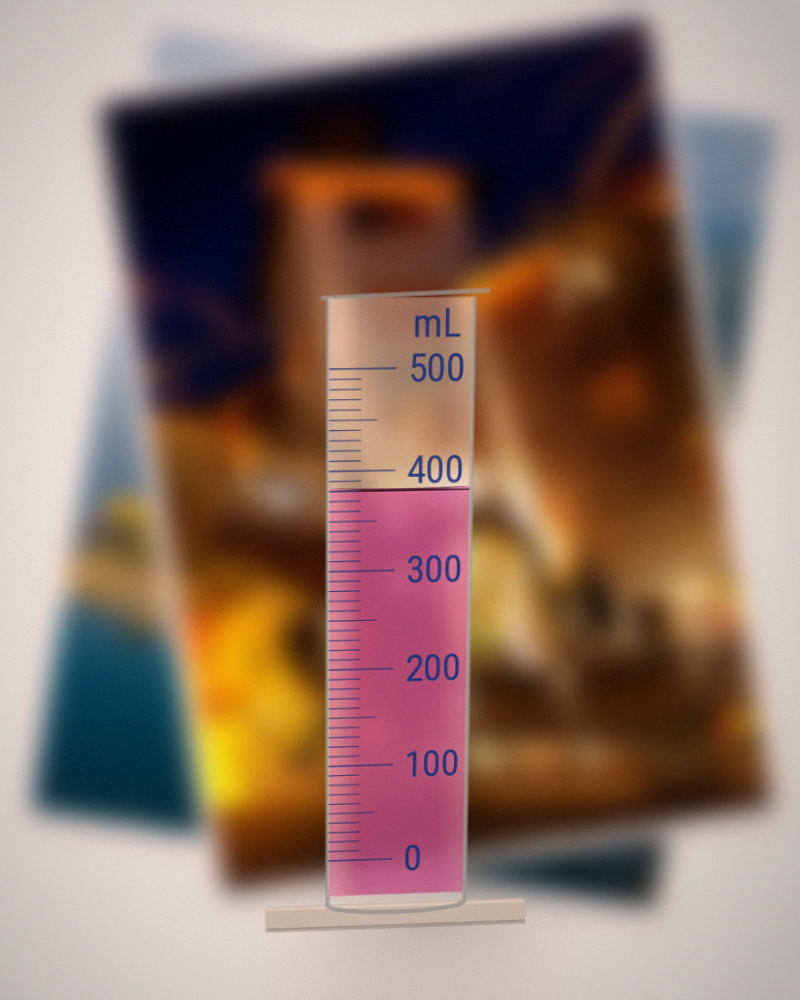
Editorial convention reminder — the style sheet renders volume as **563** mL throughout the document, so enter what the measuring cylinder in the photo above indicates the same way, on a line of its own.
**380** mL
